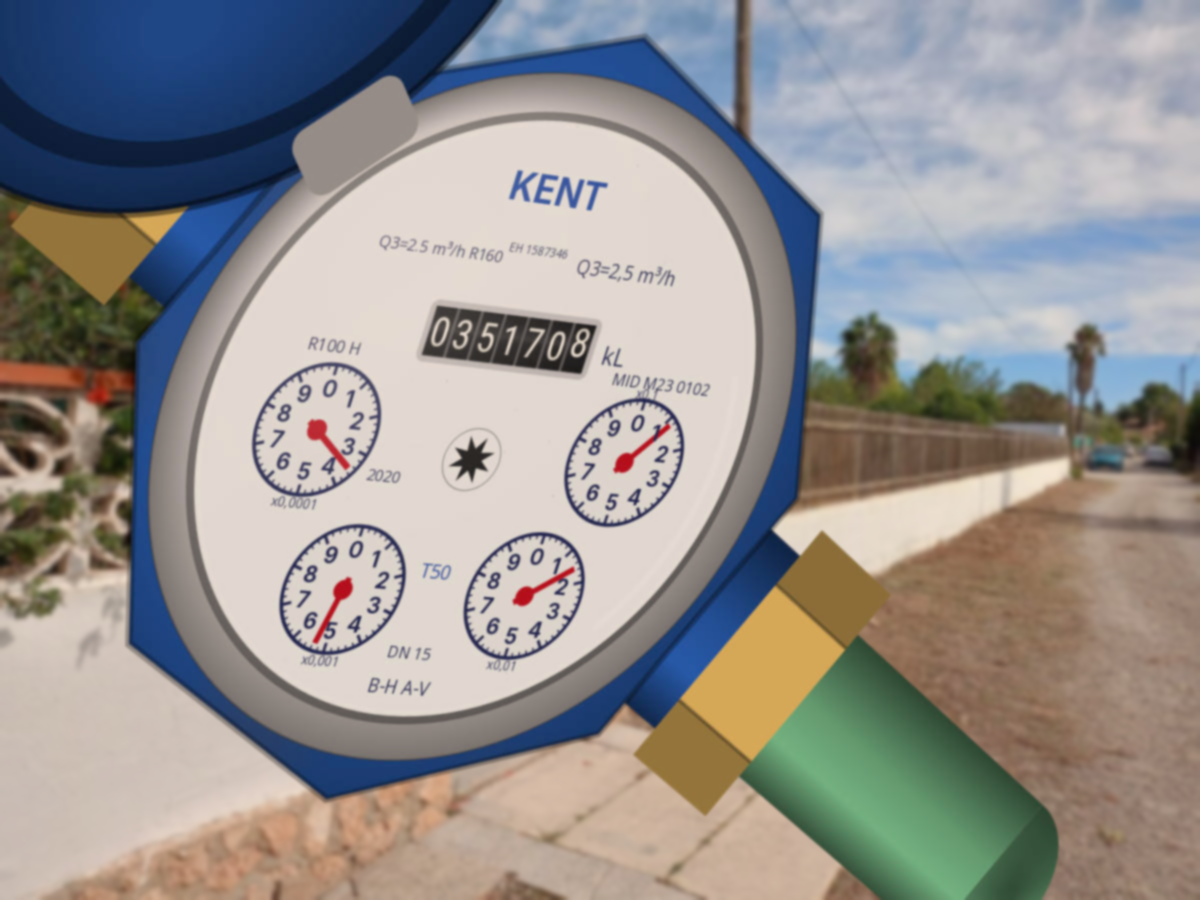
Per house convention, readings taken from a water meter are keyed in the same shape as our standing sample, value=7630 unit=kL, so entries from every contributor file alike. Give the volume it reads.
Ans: value=351708.1153 unit=kL
